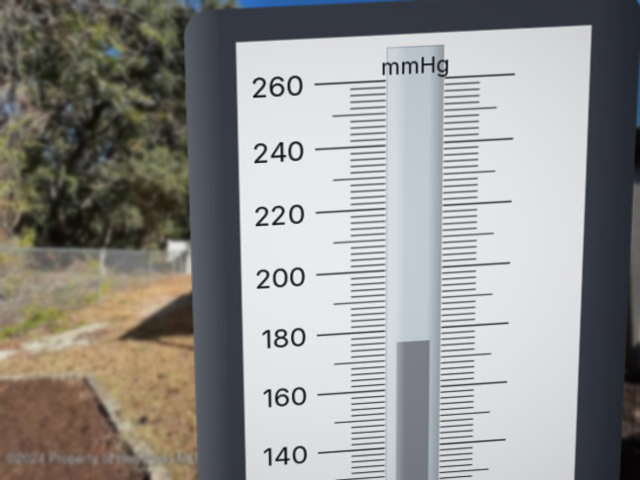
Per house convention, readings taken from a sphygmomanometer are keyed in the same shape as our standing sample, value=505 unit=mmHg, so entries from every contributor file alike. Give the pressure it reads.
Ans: value=176 unit=mmHg
